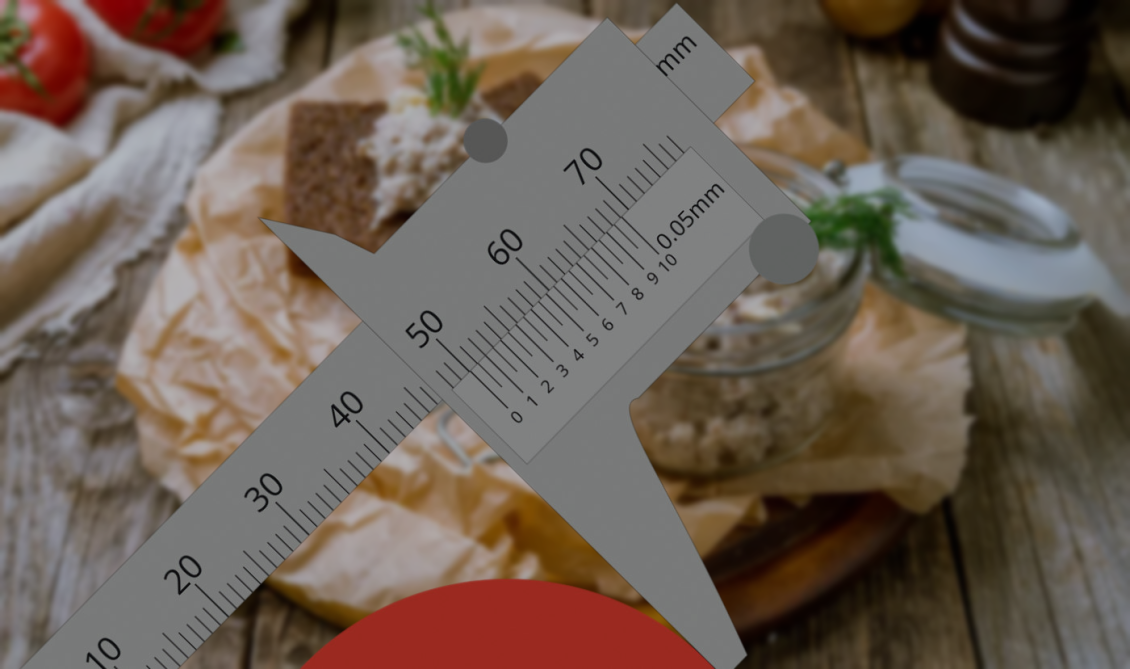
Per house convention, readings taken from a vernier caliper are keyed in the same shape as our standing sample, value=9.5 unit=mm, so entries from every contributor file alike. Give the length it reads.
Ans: value=50.1 unit=mm
